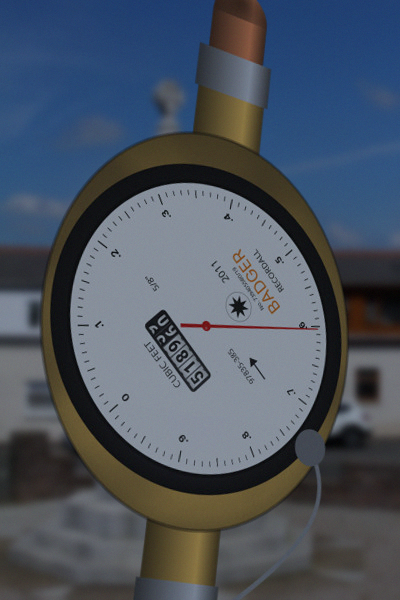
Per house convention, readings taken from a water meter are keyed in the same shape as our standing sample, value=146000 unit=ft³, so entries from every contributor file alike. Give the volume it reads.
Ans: value=518959.60 unit=ft³
